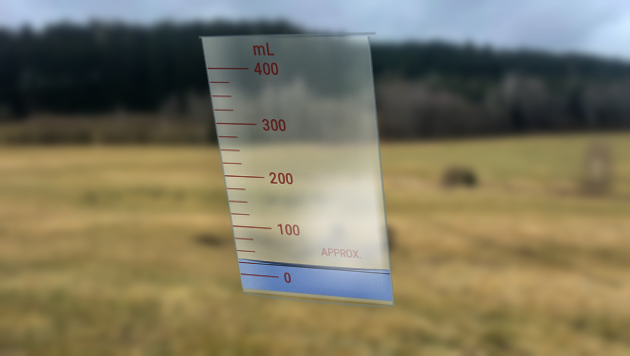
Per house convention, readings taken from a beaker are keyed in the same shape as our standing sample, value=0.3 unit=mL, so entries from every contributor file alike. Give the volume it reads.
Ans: value=25 unit=mL
